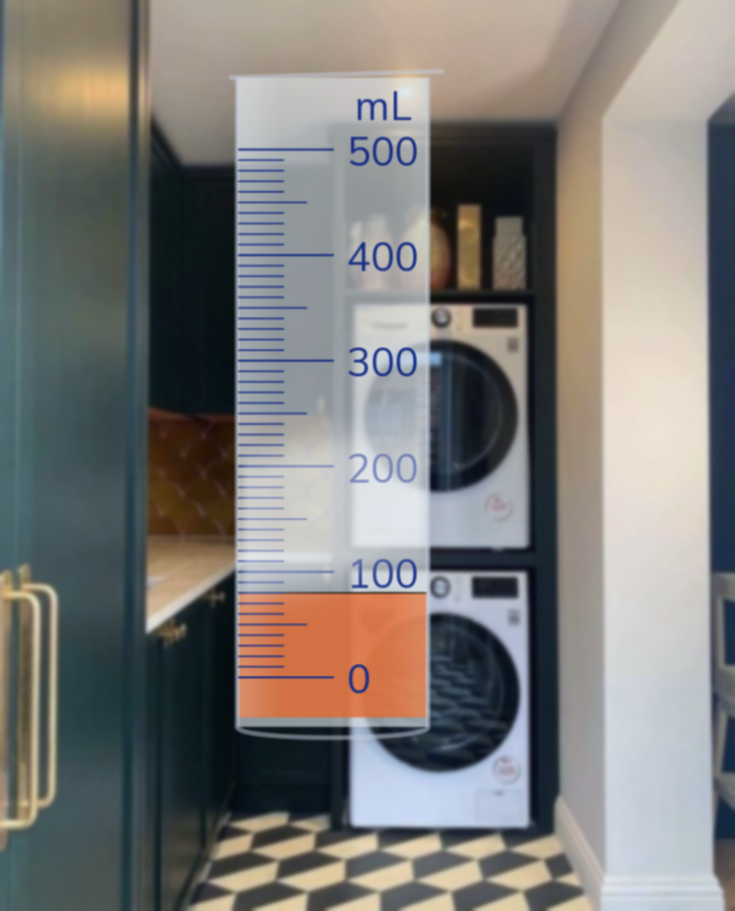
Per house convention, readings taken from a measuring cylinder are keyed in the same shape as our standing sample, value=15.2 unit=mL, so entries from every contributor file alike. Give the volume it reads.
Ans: value=80 unit=mL
